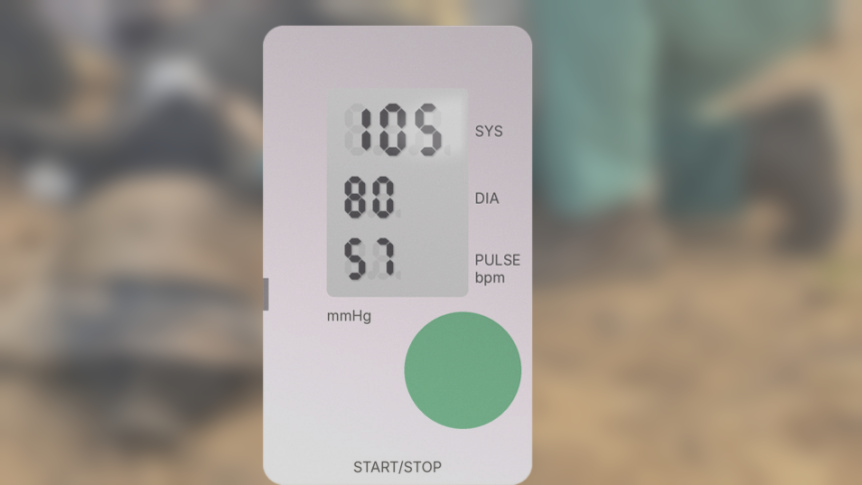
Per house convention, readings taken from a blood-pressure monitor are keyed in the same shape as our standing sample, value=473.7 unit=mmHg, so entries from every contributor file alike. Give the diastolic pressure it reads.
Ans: value=80 unit=mmHg
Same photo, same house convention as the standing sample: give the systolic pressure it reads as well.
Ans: value=105 unit=mmHg
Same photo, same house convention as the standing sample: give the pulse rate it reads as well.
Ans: value=57 unit=bpm
